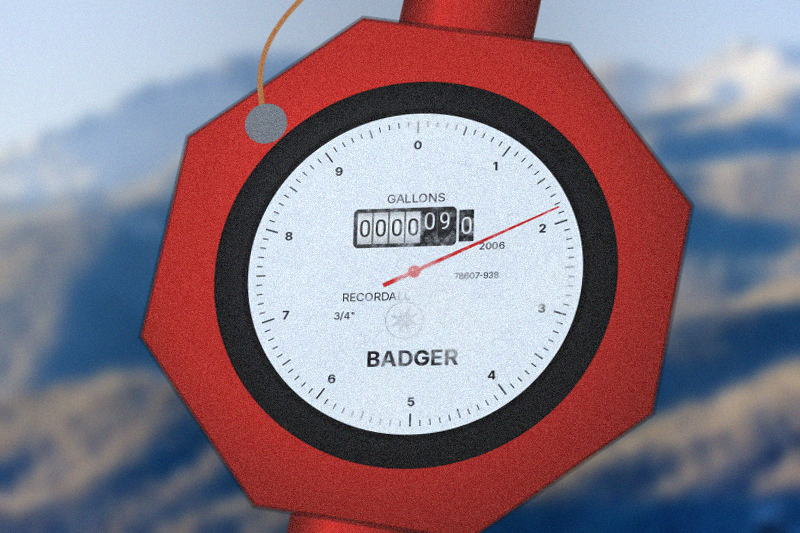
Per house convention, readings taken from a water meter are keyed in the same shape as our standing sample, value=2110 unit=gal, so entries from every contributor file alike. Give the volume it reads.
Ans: value=91.8 unit=gal
